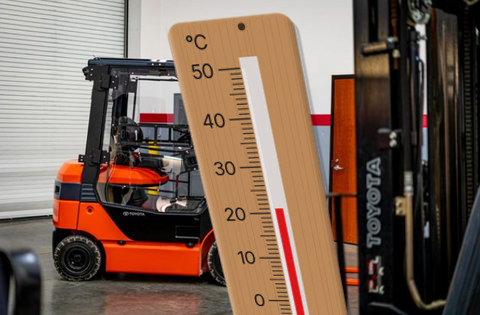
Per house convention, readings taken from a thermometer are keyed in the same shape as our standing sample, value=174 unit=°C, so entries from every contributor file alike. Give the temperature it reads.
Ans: value=21 unit=°C
